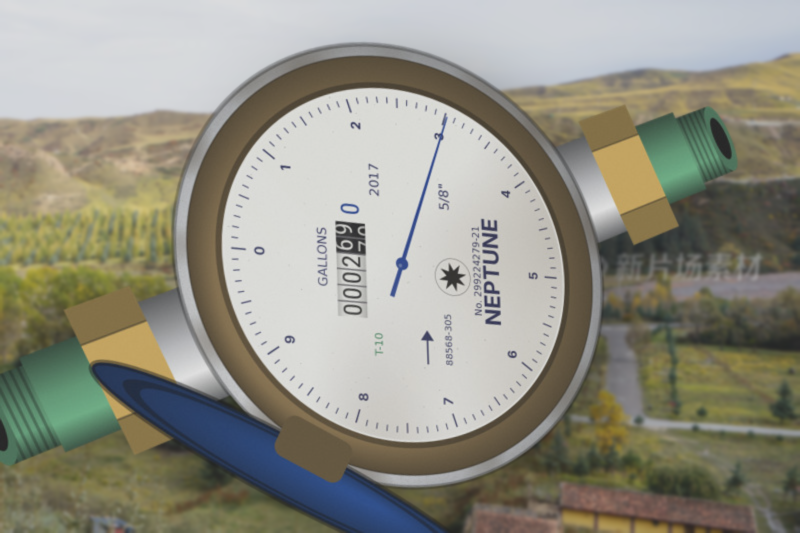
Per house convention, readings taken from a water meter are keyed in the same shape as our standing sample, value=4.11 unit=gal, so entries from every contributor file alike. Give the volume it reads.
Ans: value=2693.0 unit=gal
